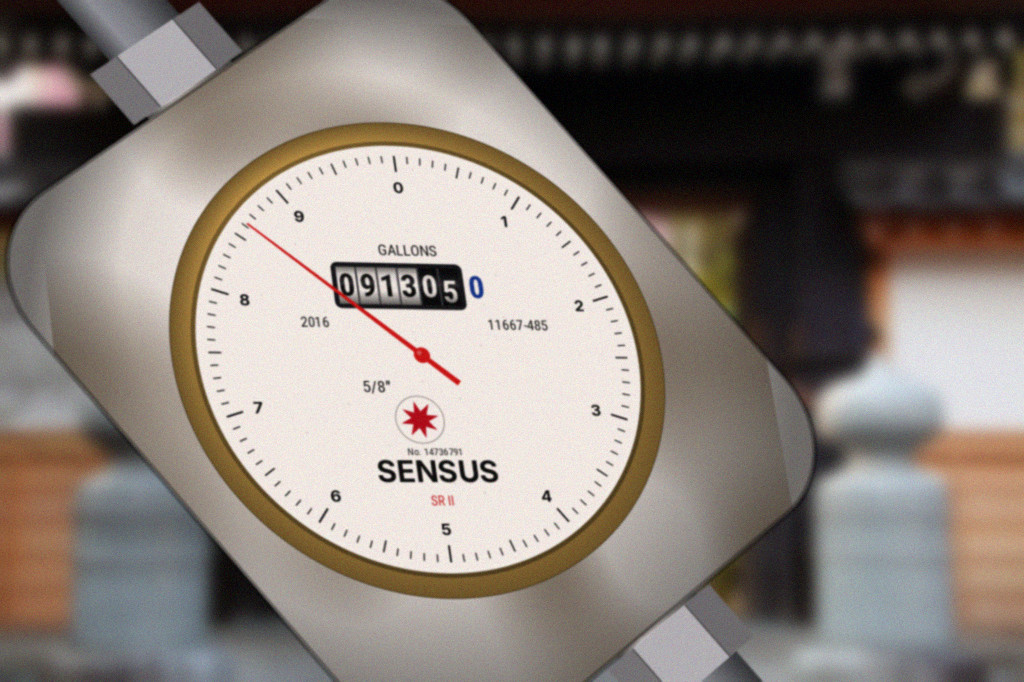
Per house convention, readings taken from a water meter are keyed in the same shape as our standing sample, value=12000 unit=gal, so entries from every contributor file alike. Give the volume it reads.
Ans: value=913048.6 unit=gal
